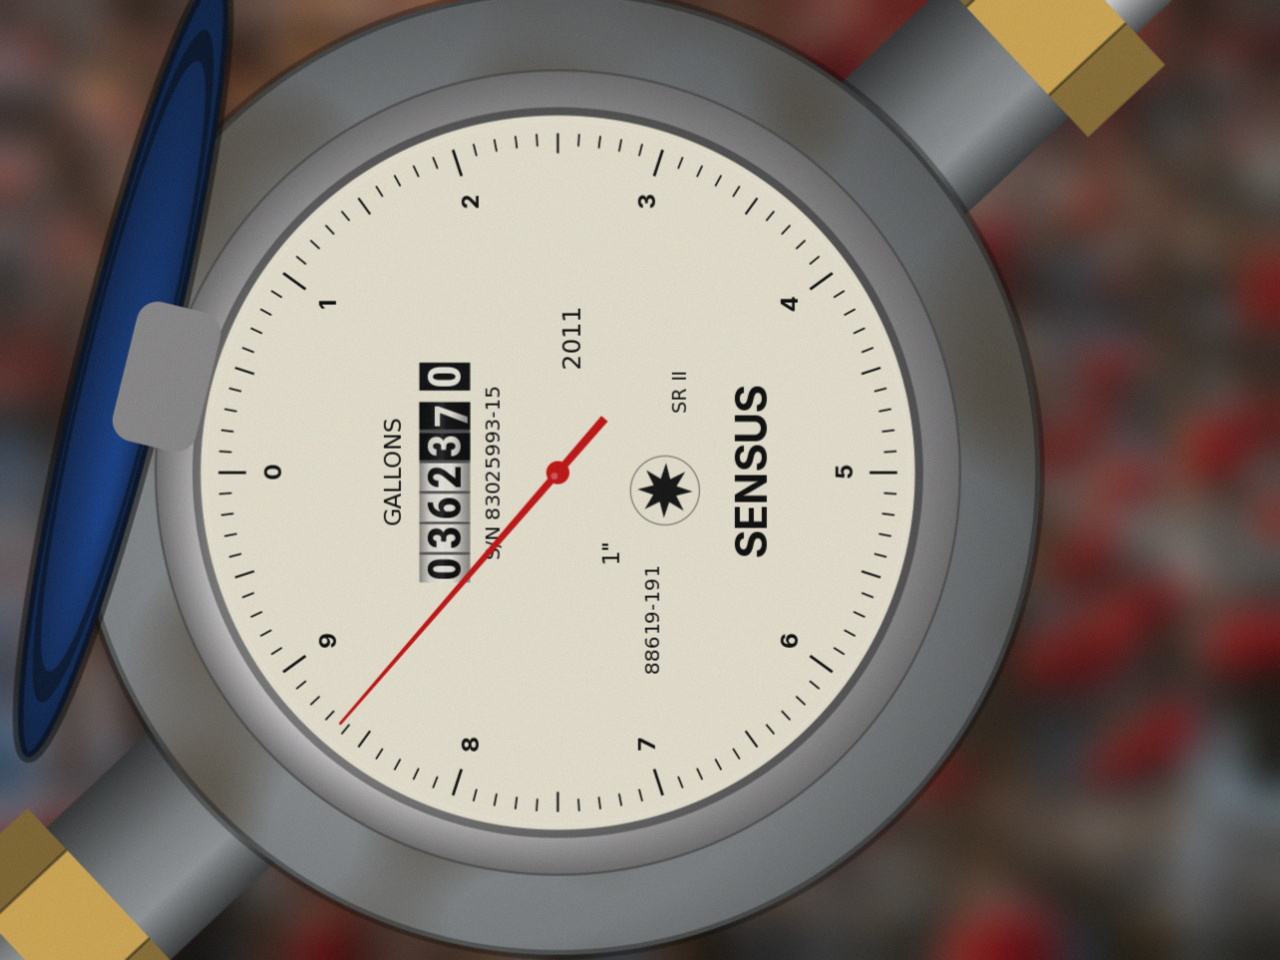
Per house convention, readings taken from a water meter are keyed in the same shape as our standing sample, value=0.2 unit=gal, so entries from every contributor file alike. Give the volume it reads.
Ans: value=362368.6 unit=gal
